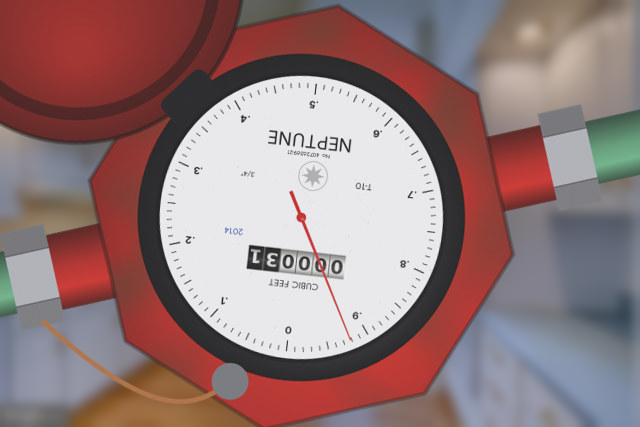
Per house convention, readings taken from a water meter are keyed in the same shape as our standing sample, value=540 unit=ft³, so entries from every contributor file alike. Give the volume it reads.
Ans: value=30.92 unit=ft³
